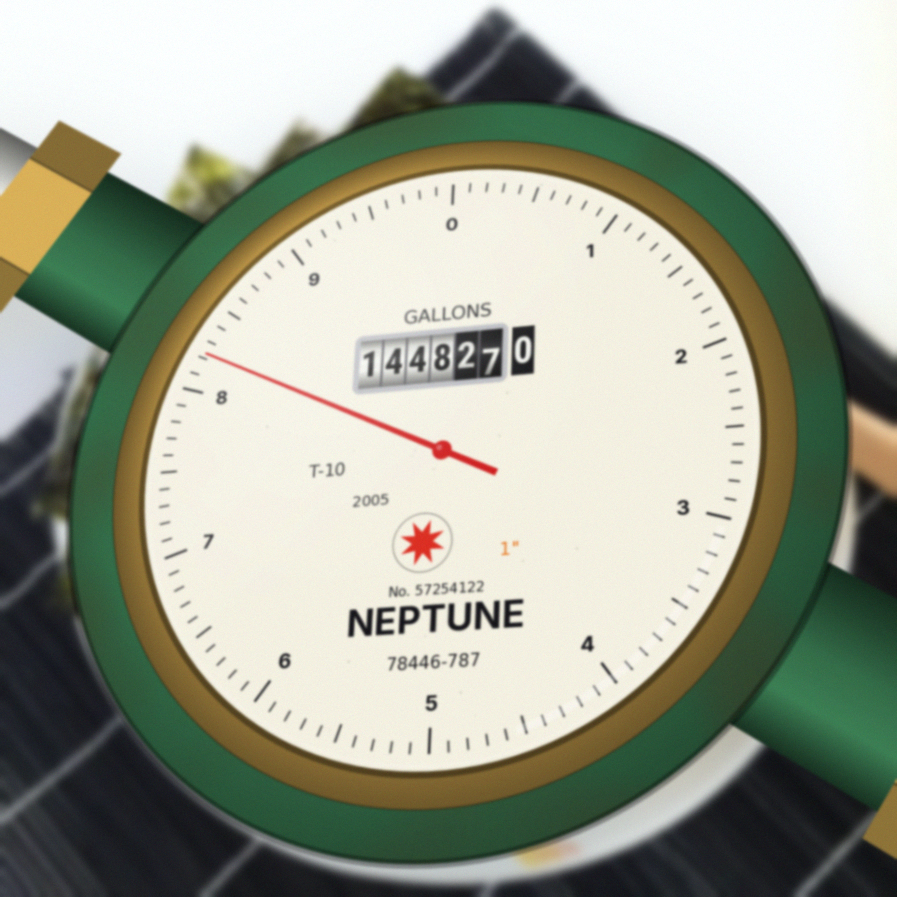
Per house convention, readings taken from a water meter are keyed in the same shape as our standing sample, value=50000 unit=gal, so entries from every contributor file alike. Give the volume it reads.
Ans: value=1448268.2 unit=gal
